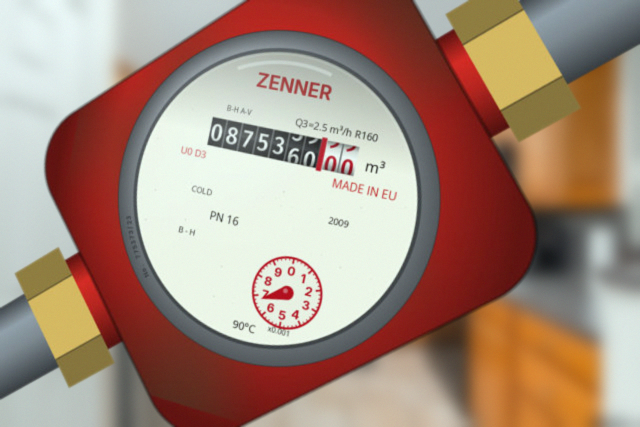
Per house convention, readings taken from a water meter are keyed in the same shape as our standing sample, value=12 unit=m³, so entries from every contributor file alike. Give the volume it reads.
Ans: value=875359.996 unit=m³
